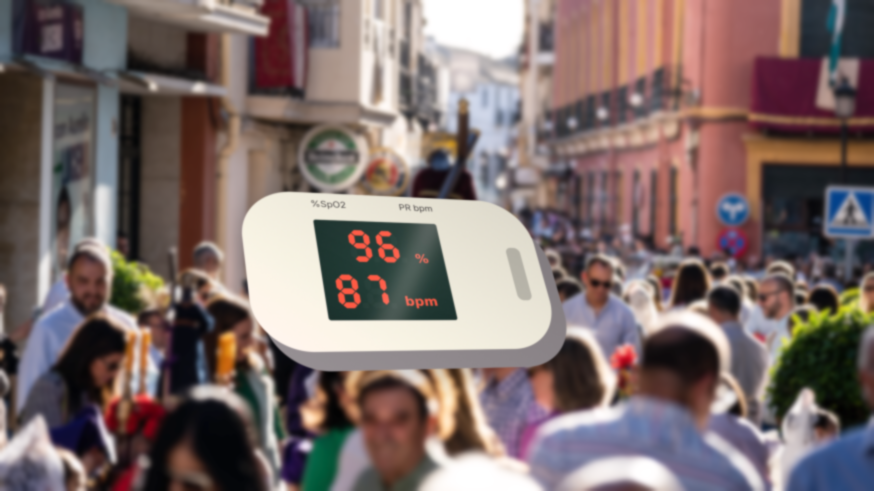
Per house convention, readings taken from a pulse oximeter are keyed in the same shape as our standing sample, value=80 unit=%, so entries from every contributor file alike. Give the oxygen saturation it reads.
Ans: value=96 unit=%
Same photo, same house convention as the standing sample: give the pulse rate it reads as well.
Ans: value=87 unit=bpm
